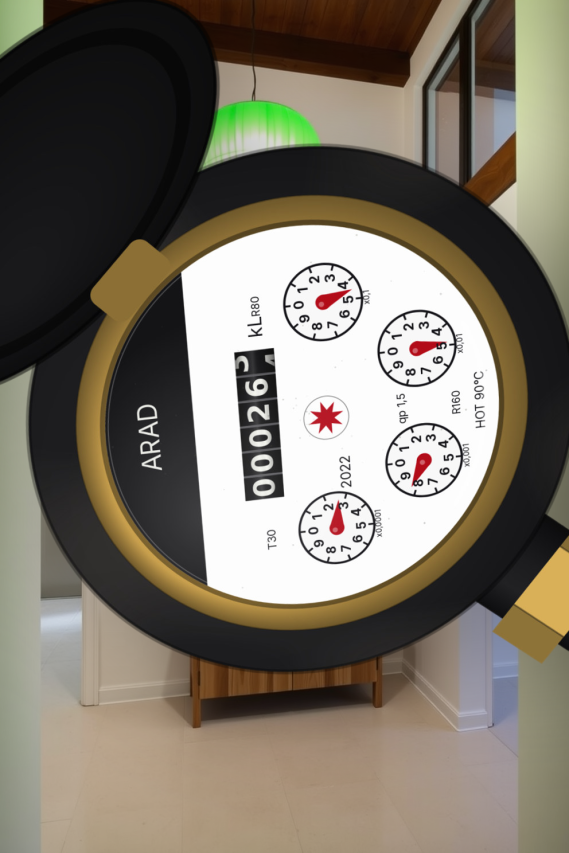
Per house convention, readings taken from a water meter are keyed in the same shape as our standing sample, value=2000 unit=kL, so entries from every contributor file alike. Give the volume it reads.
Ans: value=263.4482 unit=kL
